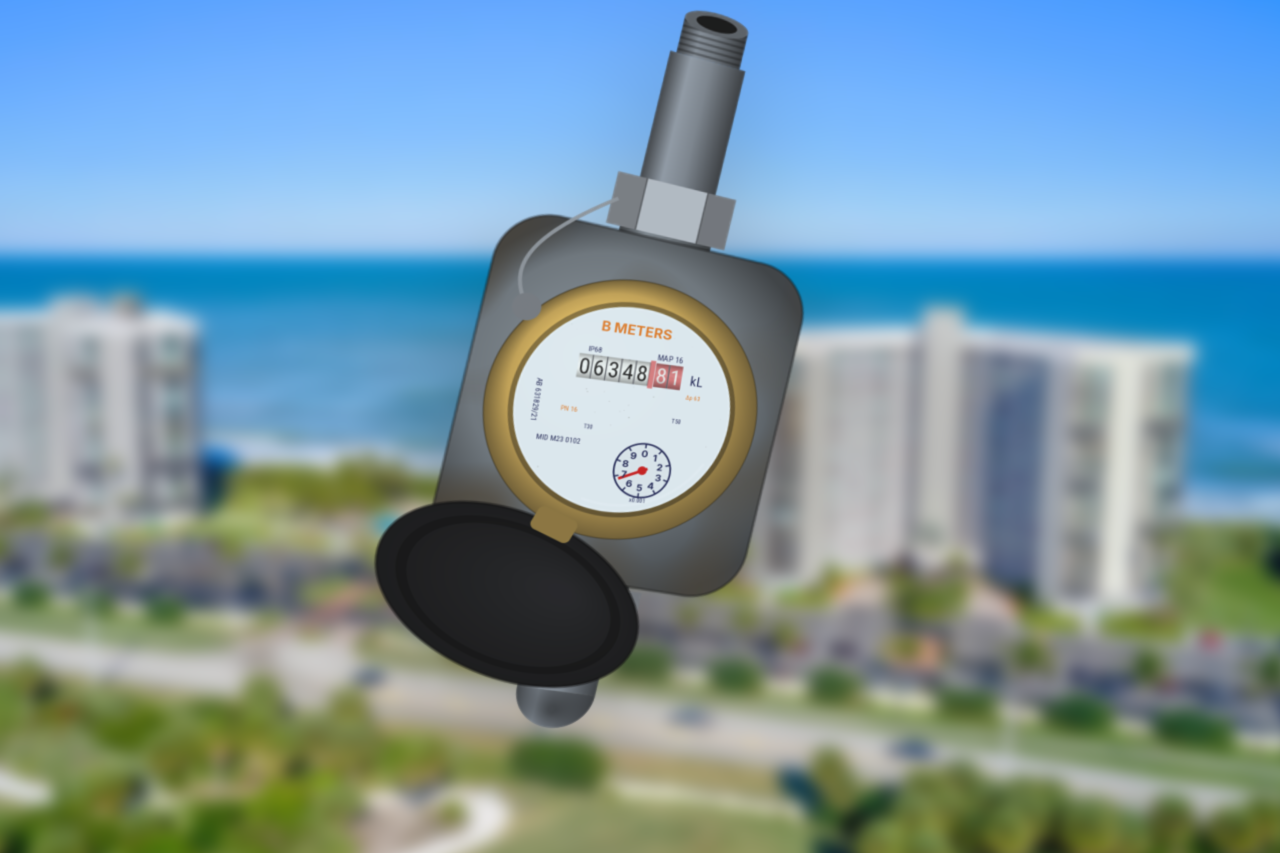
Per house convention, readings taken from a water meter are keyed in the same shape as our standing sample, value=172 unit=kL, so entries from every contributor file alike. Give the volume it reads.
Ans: value=6348.816 unit=kL
